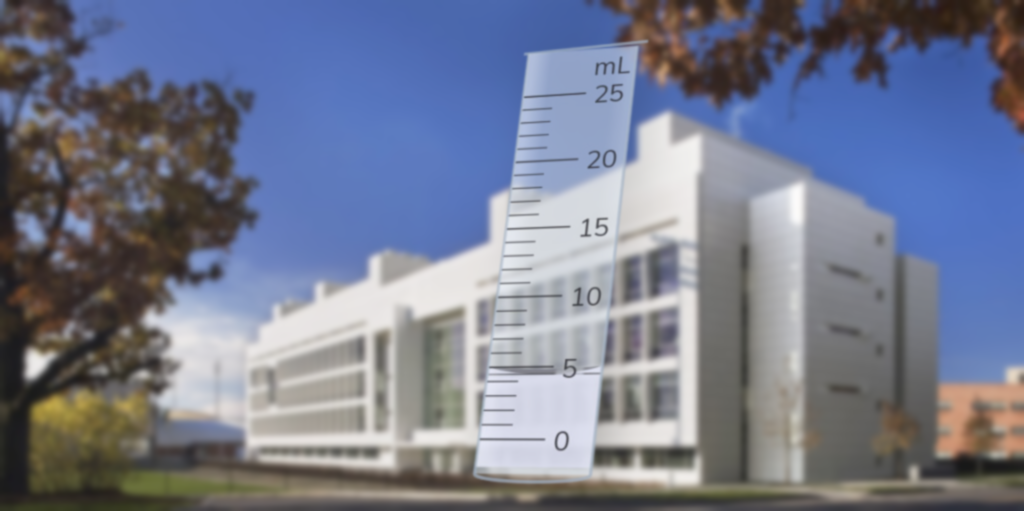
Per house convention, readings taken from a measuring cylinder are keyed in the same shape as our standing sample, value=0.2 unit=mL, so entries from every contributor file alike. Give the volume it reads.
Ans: value=4.5 unit=mL
